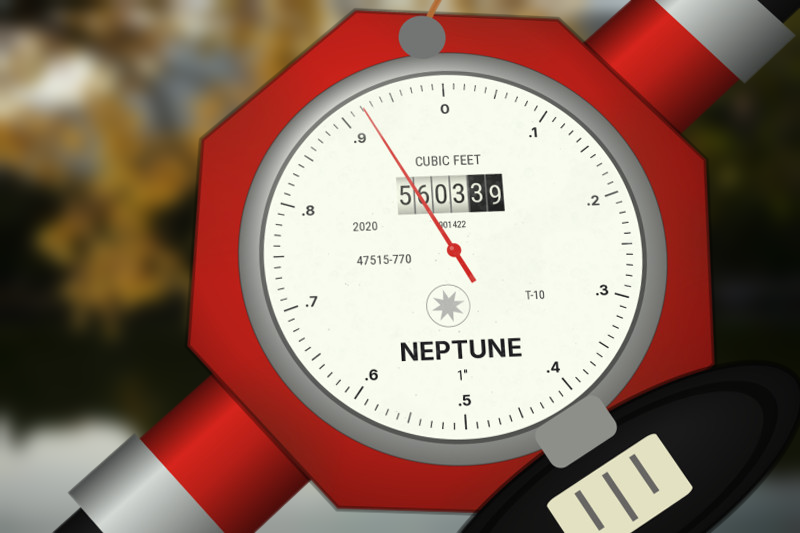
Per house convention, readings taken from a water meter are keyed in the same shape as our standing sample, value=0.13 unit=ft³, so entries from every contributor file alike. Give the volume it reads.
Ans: value=560338.92 unit=ft³
